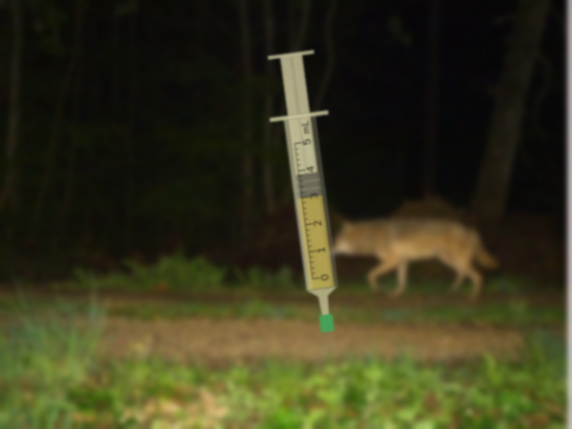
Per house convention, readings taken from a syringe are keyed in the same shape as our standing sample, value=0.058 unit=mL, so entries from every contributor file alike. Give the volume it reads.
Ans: value=3 unit=mL
